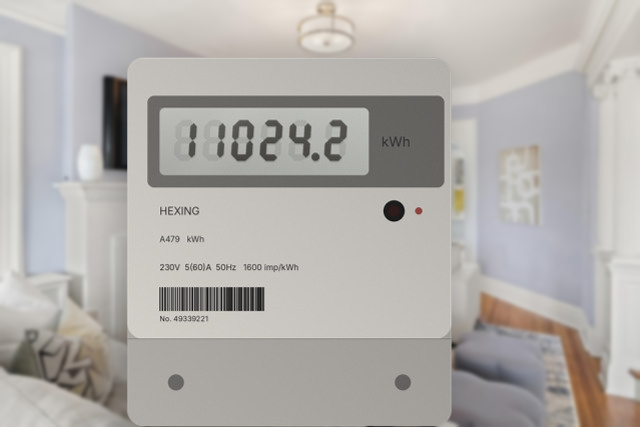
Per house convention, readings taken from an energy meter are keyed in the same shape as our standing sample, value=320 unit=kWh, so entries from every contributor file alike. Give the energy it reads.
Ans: value=11024.2 unit=kWh
